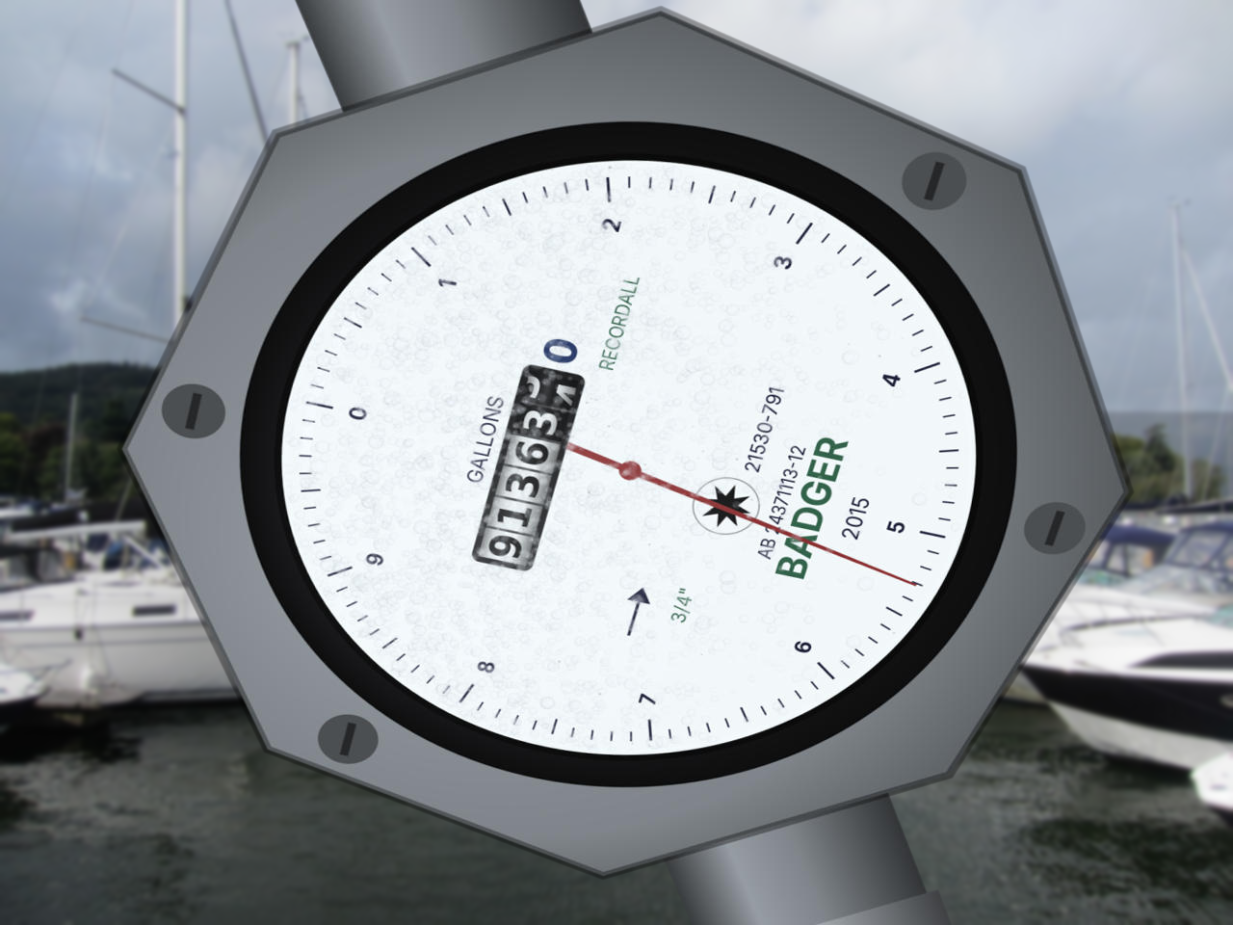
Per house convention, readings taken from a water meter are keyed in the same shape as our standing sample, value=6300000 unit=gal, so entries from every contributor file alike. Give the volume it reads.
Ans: value=9136335.3 unit=gal
